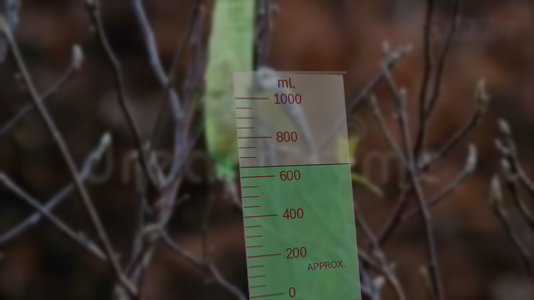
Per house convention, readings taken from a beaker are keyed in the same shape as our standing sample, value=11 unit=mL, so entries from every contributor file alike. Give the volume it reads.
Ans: value=650 unit=mL
